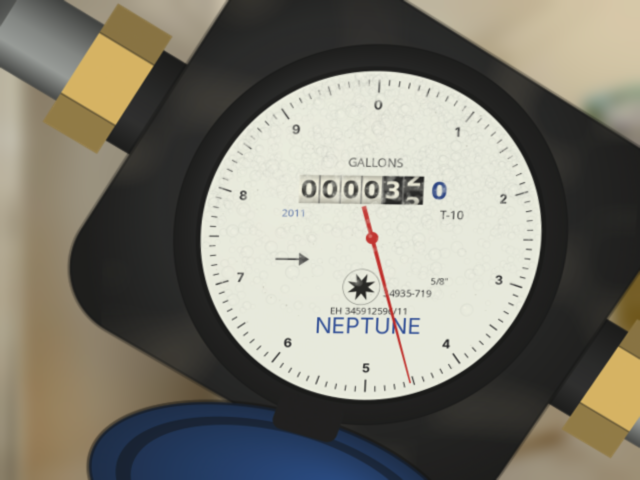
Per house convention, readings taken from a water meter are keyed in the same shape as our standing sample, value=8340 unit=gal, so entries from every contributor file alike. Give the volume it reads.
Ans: value=324.5 unit=gal
